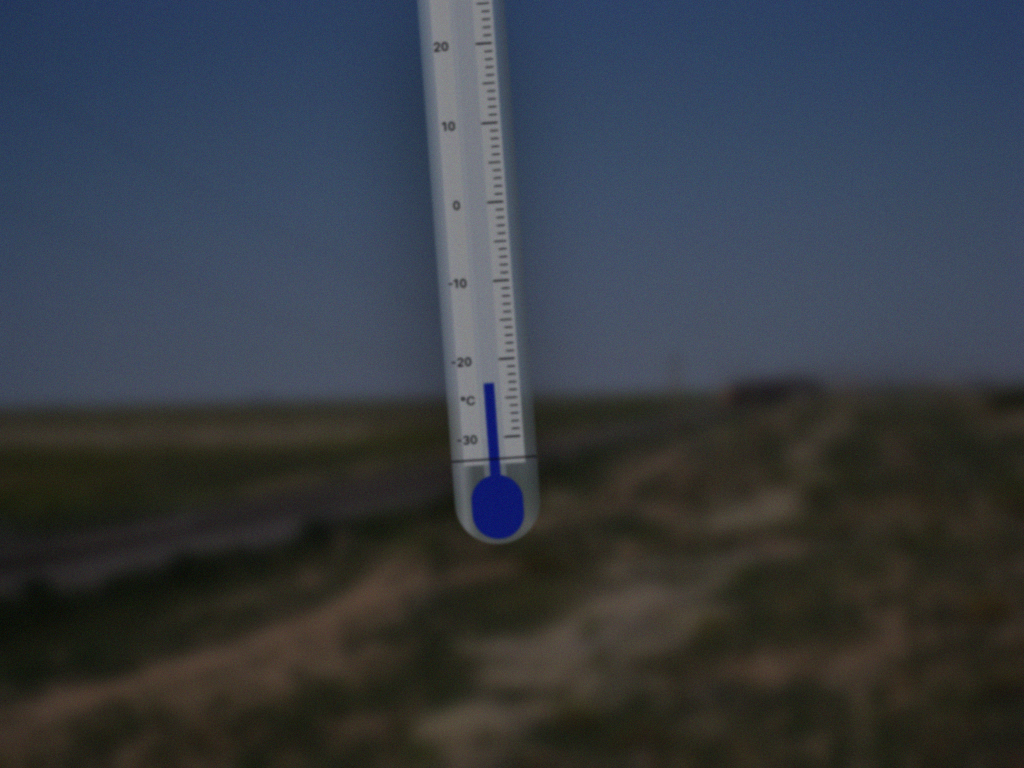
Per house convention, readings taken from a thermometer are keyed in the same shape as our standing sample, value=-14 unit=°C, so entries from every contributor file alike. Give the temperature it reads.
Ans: value=-23 unit=°C
